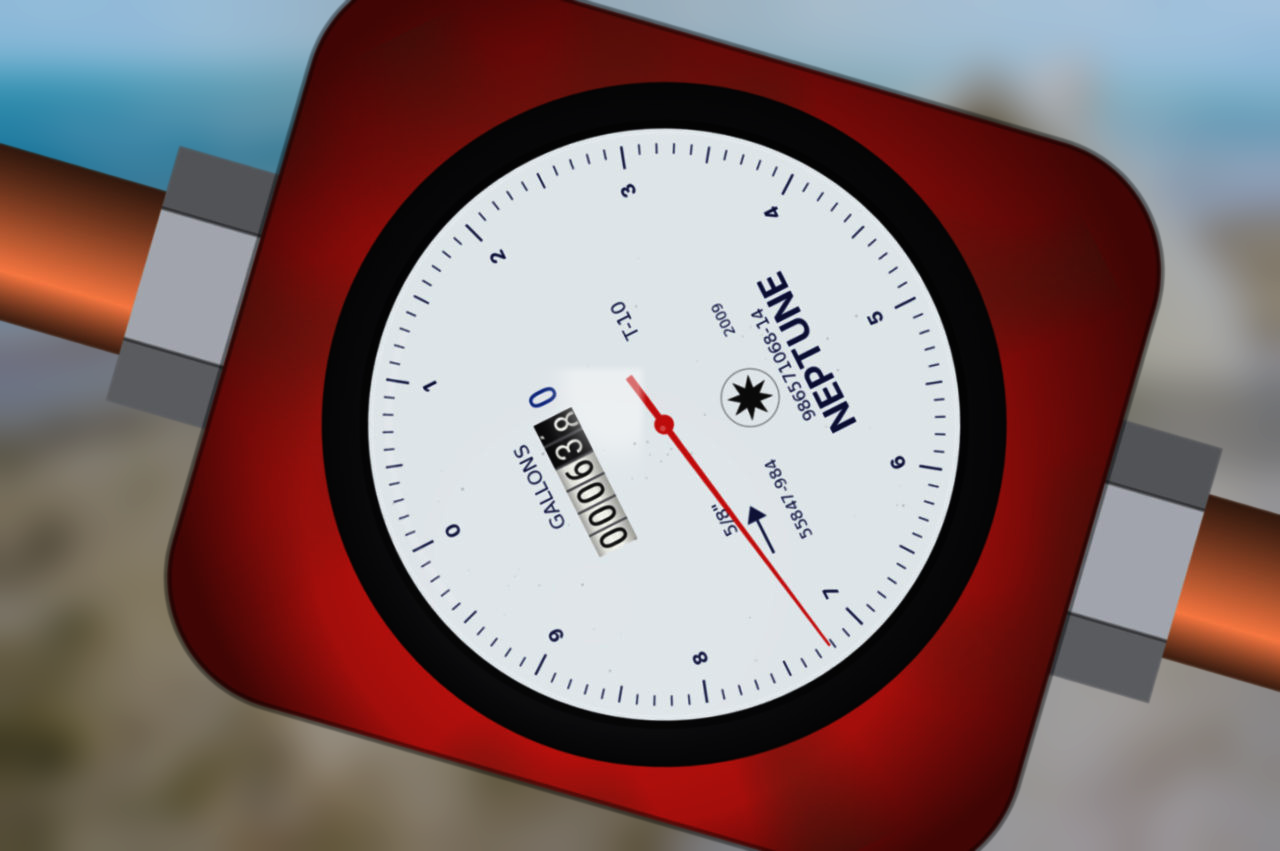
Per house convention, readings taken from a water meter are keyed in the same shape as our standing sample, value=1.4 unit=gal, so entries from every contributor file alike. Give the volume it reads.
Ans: value=6377.2 unit=gal
